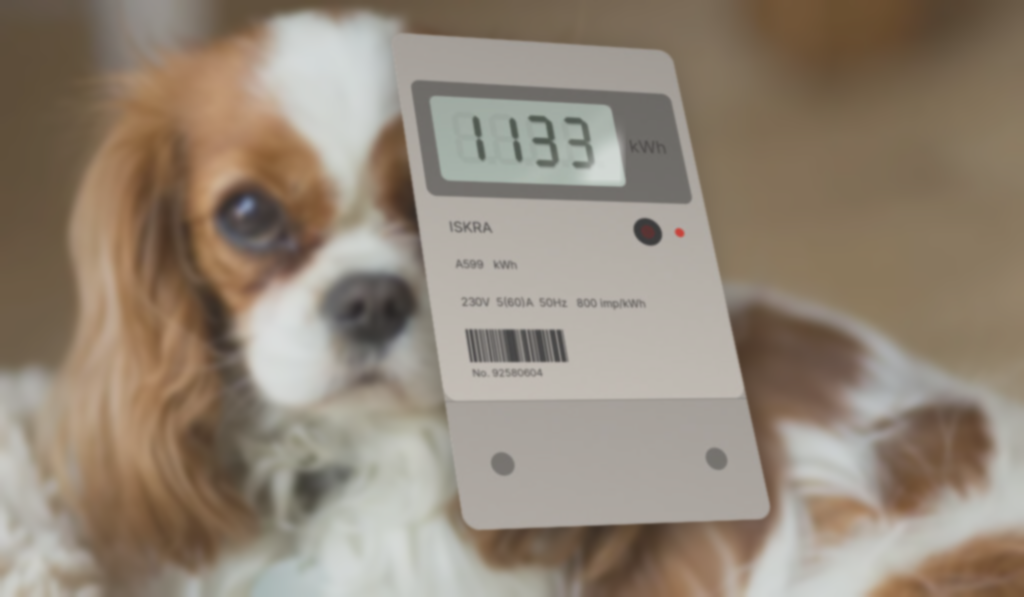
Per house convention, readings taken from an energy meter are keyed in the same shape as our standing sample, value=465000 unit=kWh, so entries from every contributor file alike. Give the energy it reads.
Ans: value=1133 unit=kWh
